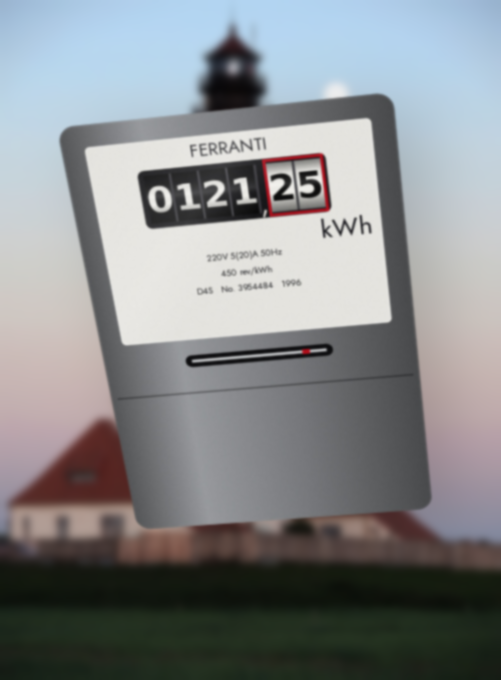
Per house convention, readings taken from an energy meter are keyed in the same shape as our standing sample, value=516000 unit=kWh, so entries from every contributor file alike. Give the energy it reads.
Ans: value=121.25 unit=kWh
